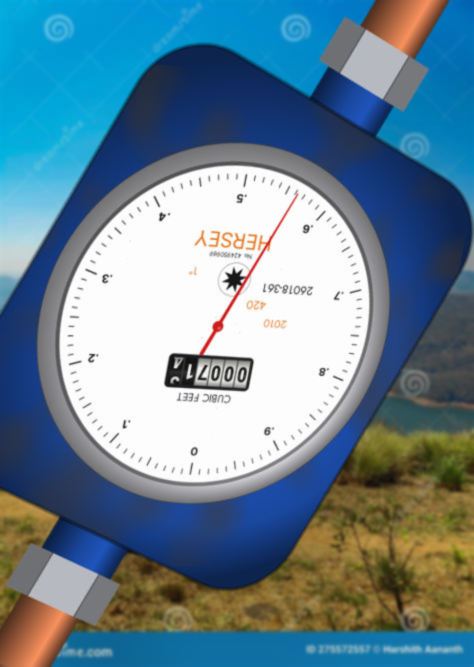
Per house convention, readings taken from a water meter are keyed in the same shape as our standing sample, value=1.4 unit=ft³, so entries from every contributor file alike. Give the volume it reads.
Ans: value=713.56 unit=ft³
